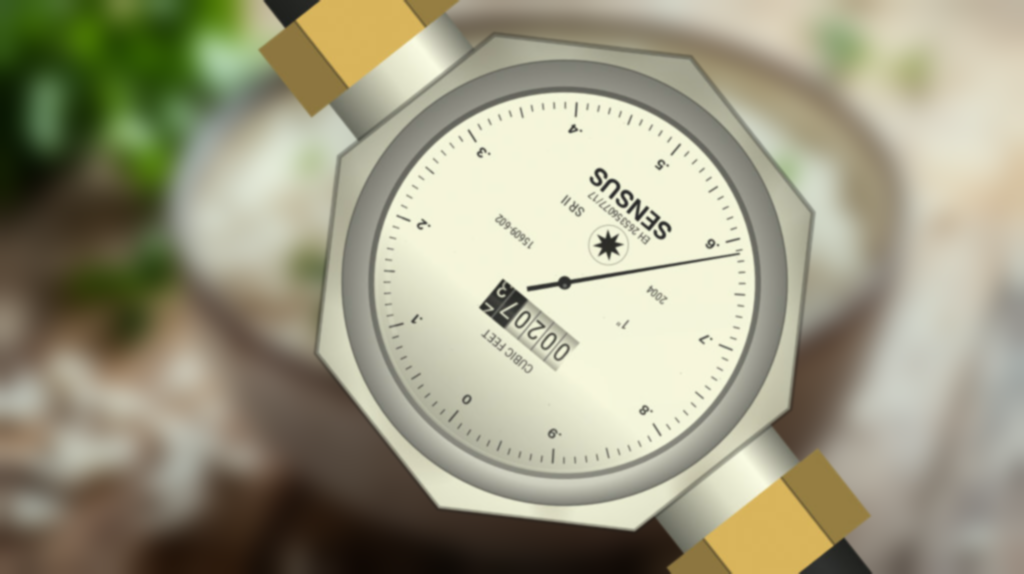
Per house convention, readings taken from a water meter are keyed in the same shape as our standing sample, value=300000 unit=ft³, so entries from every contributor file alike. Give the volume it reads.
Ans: value=2072.61 unit=ft³
